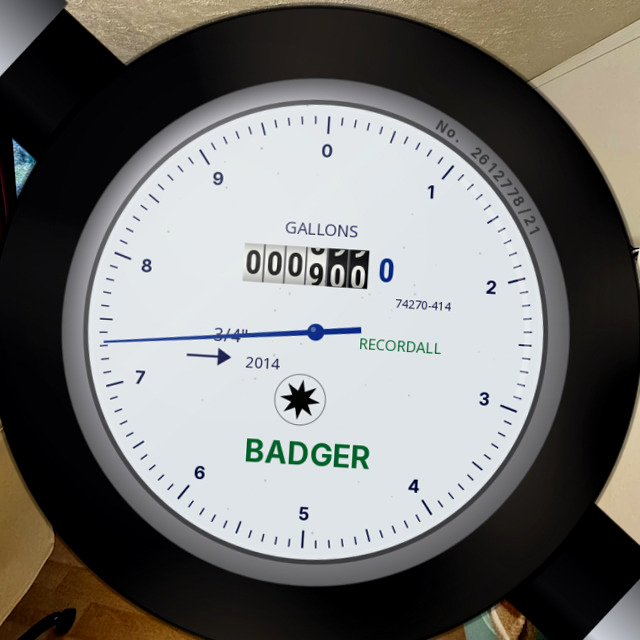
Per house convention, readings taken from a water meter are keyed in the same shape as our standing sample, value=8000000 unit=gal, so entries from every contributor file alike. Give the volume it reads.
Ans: value=8997.3 unit=gal
